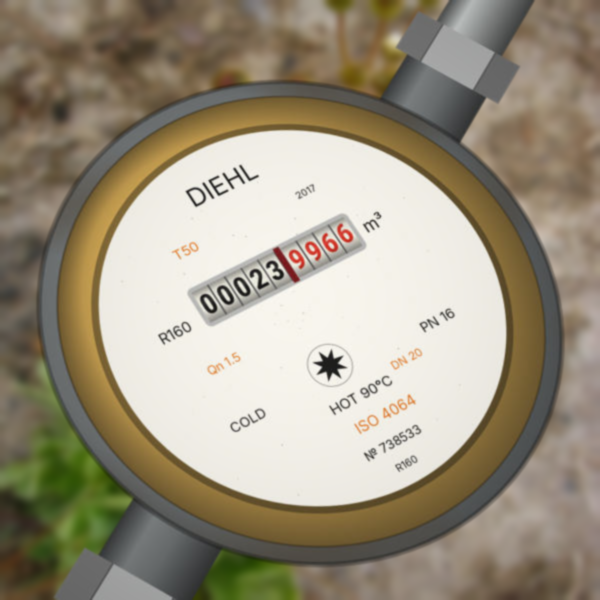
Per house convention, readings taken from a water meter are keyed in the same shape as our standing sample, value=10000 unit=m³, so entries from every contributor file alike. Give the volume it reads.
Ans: value=23.9966 unit=m³
